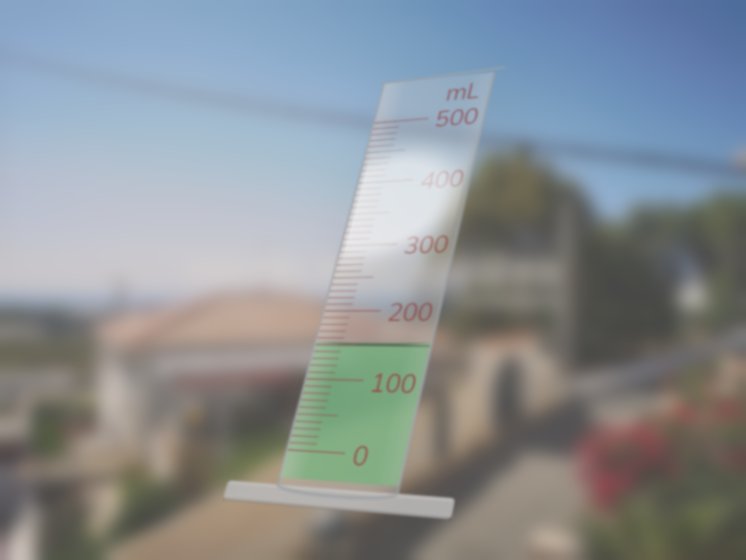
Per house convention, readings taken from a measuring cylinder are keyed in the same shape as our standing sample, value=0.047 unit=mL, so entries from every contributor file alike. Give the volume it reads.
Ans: value=150 unit=mL
